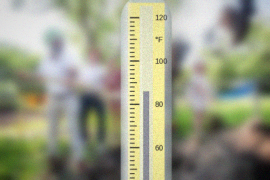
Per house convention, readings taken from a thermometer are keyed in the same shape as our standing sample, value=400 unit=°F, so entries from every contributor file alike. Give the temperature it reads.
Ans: value=86 unit=°F
